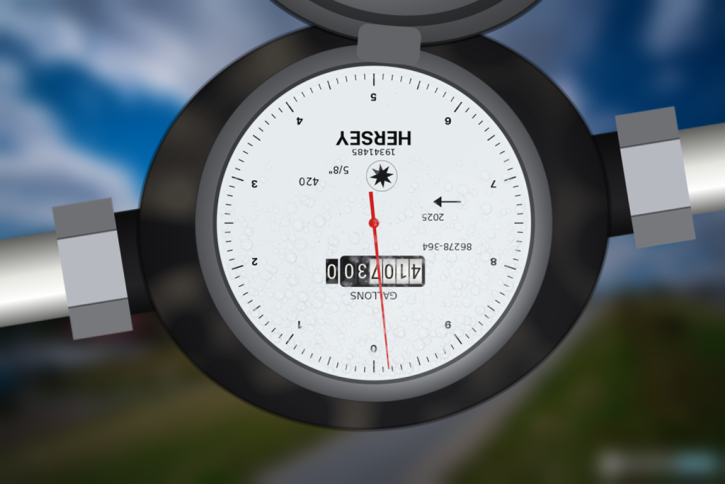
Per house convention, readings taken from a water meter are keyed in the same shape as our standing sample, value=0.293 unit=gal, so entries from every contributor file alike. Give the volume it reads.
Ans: value=4107299.8 unit=gal
